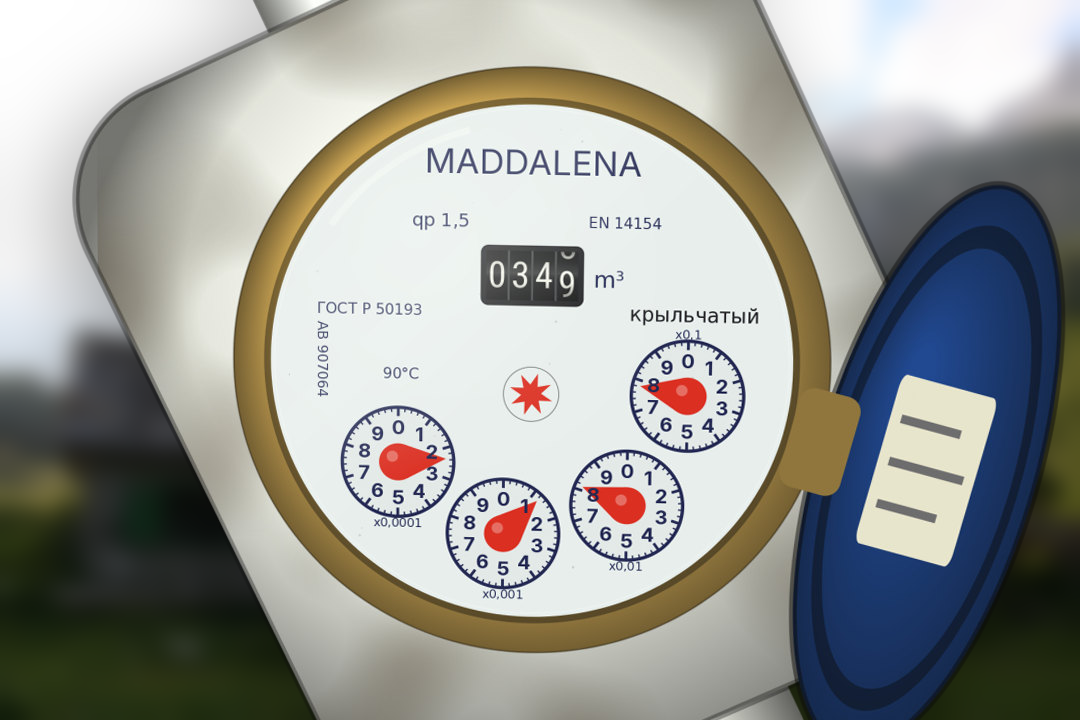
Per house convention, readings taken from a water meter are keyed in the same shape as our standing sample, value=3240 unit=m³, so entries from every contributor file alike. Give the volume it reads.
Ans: value=348.7812 unit=m³
